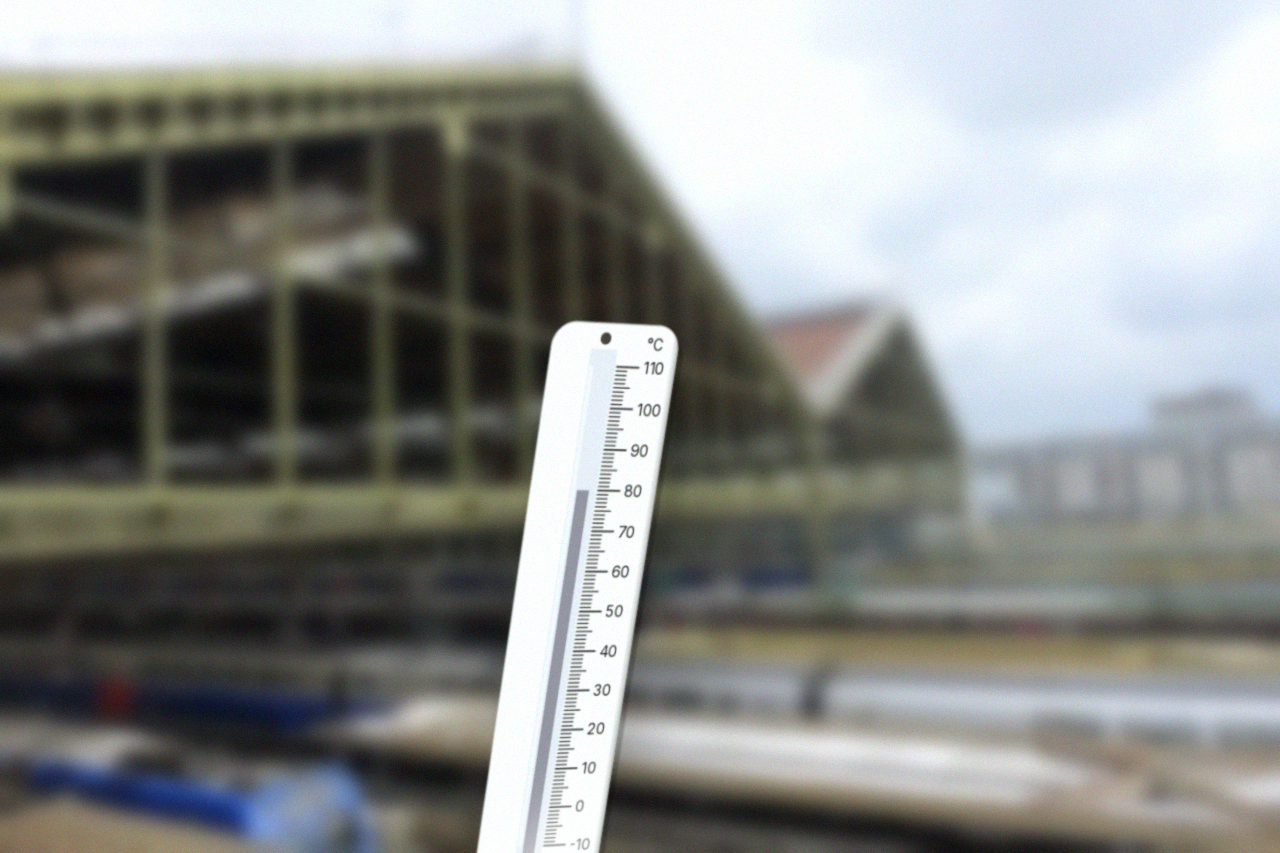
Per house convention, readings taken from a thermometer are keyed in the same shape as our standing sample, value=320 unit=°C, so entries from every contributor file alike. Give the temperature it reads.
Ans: value=80 unit=°C
